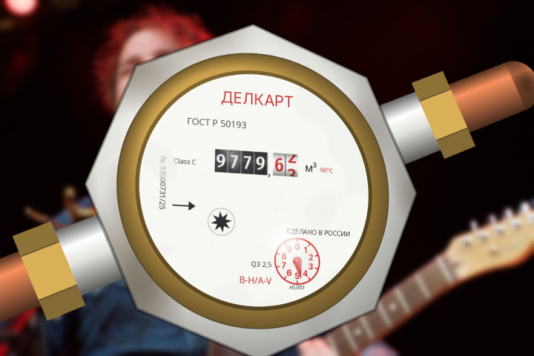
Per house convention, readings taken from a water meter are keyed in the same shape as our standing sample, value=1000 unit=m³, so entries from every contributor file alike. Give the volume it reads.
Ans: value=9779.624 unit=m³
